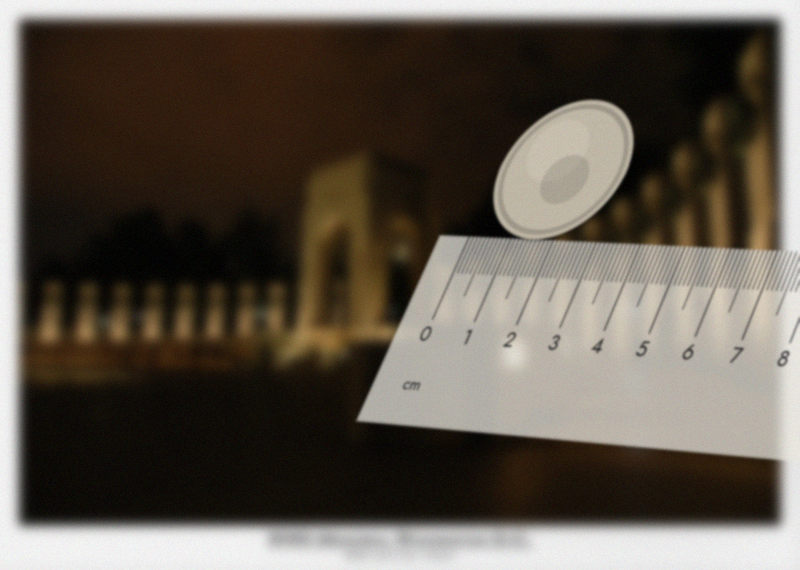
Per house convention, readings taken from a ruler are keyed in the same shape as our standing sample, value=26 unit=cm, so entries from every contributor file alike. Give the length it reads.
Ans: value=3 unit=cm
